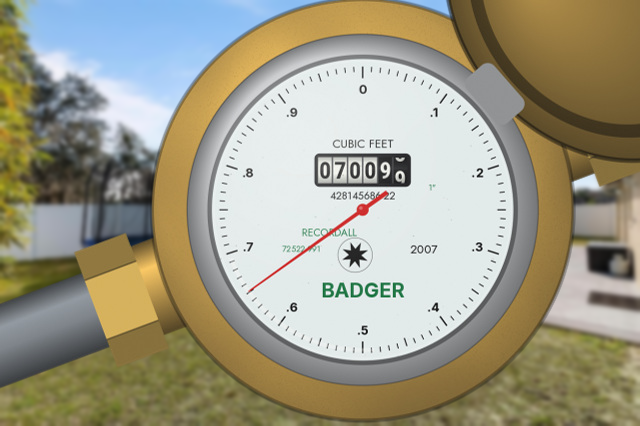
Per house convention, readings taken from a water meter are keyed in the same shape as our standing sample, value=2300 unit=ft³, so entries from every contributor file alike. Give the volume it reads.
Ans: value=70098.65 unit=ft³
